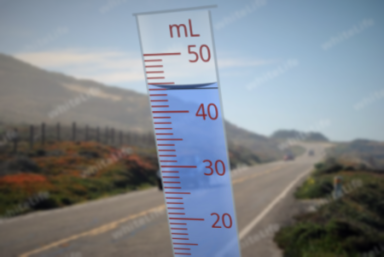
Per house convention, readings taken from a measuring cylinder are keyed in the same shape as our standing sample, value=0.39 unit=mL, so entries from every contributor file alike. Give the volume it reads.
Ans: value=44 unit=mL
